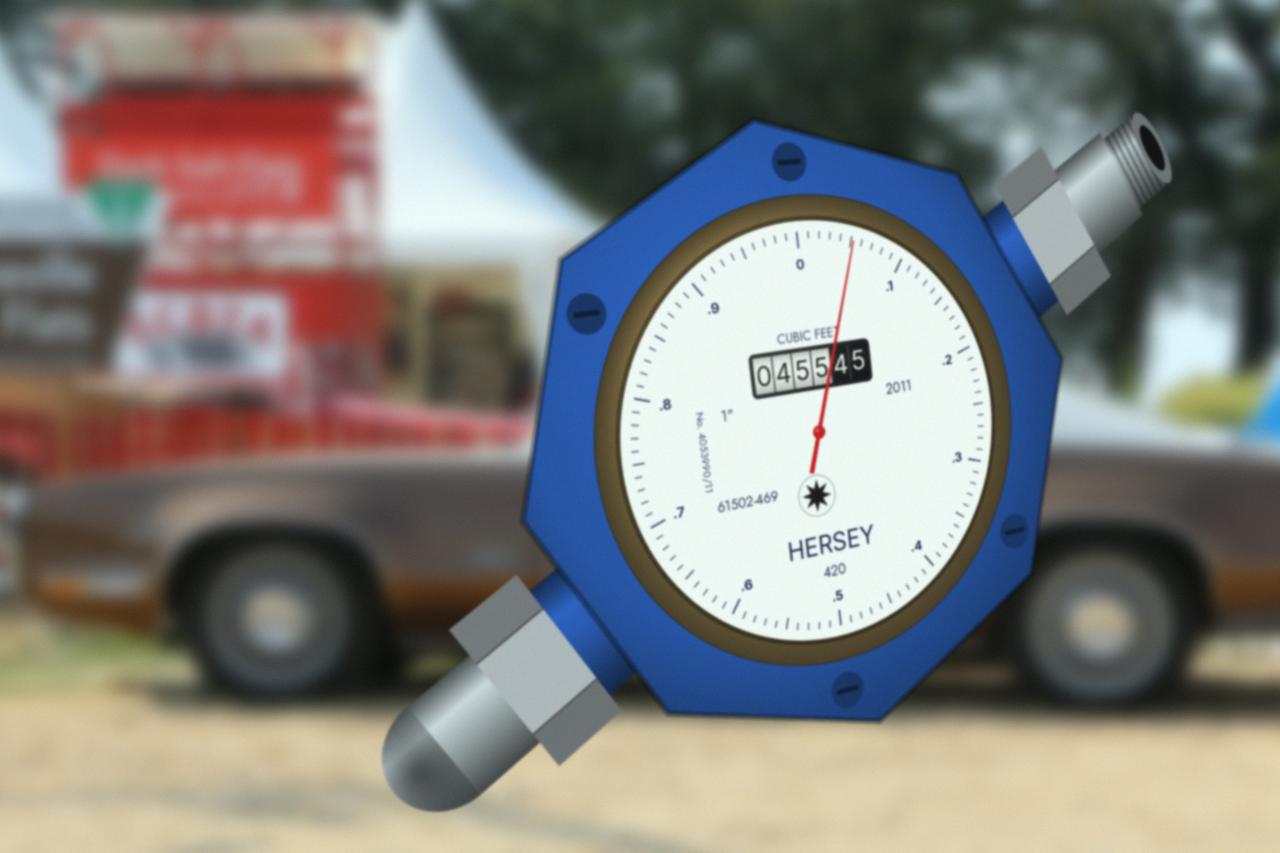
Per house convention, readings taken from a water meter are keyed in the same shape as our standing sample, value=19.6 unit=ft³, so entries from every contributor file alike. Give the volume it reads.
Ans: value=45545.05 unit=ft³
